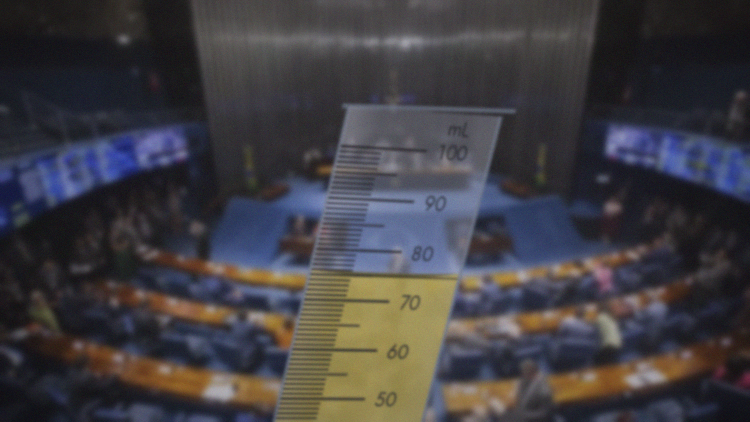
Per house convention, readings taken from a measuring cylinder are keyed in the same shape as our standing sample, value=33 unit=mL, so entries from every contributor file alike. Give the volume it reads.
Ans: value=75 unit=mL
